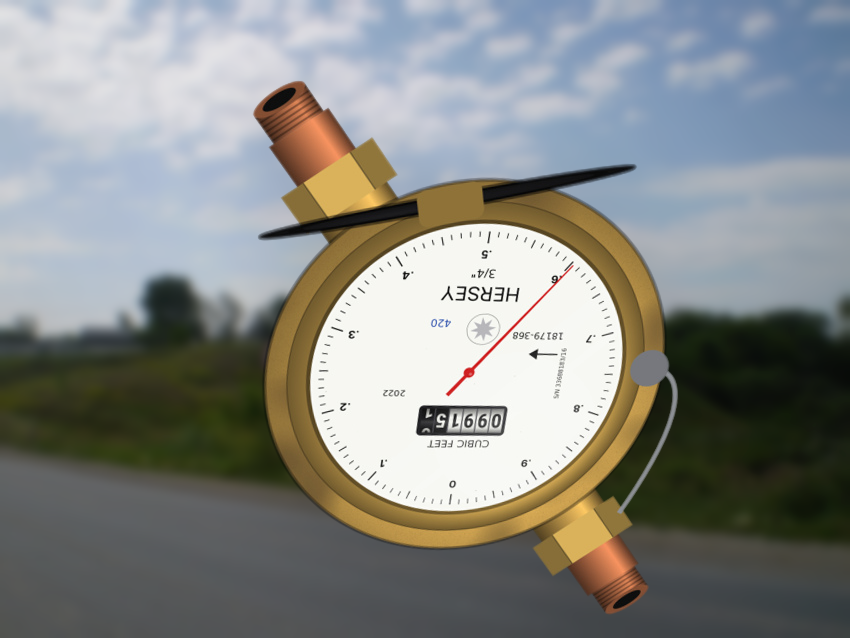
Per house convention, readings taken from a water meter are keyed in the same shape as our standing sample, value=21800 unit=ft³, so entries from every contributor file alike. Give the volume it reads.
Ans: value=99150.60 unit=ft³
